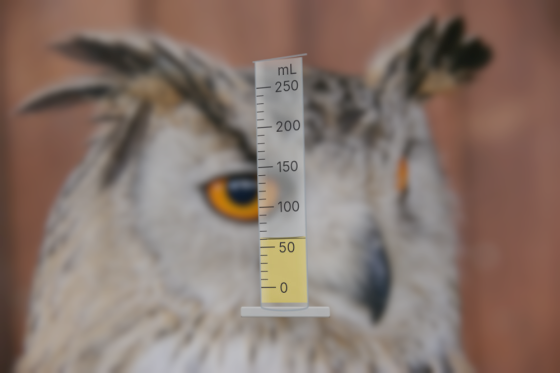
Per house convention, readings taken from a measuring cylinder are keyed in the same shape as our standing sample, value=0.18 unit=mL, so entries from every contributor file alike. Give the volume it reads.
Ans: value=60 unit=mL
